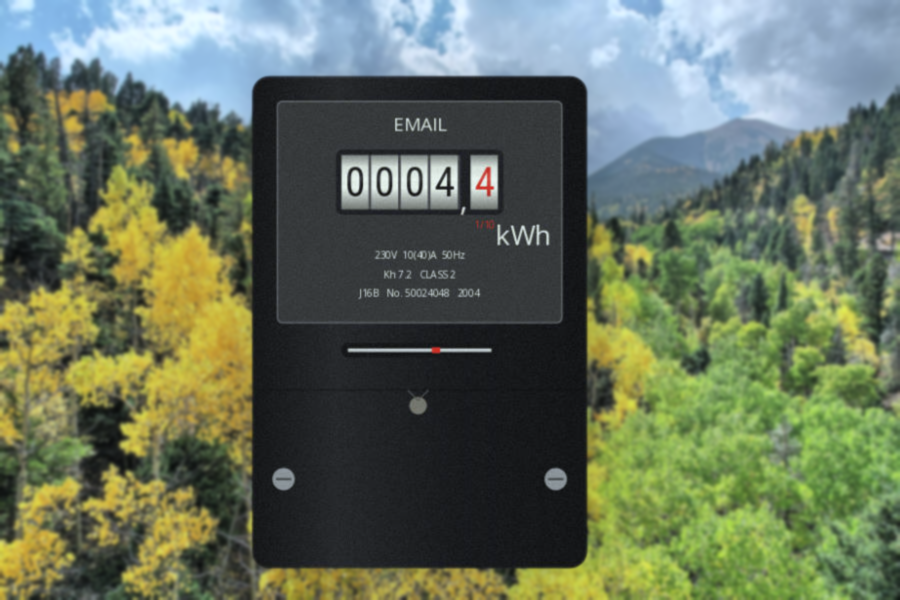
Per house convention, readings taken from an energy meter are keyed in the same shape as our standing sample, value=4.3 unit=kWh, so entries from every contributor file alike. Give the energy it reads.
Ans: value=4.4 unit=kWh
